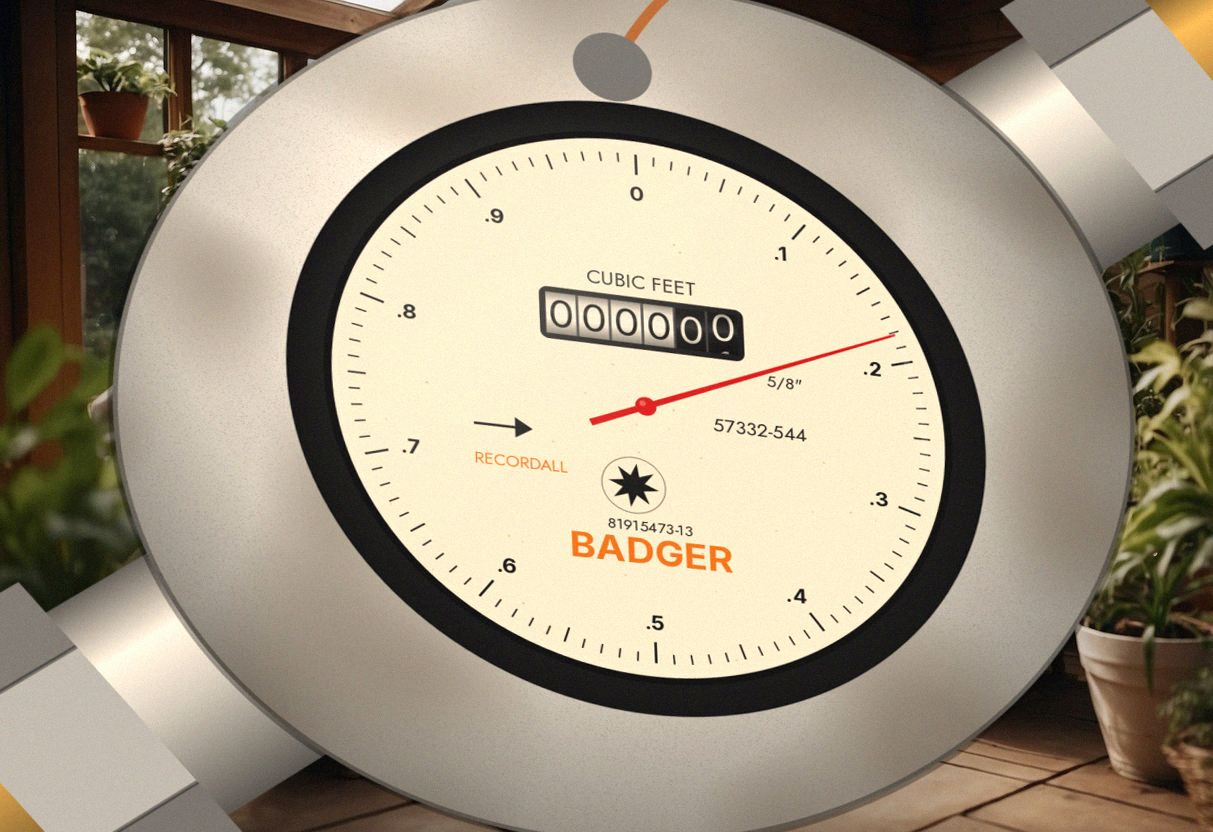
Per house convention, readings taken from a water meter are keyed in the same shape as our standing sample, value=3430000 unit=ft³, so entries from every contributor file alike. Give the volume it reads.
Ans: value=0.18 unit=ft³
